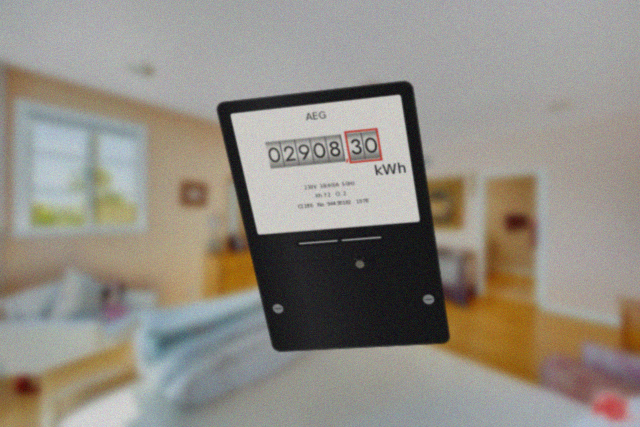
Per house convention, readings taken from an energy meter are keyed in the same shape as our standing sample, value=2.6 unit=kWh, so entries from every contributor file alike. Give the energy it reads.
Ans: value=2908.30 unit=kWh
